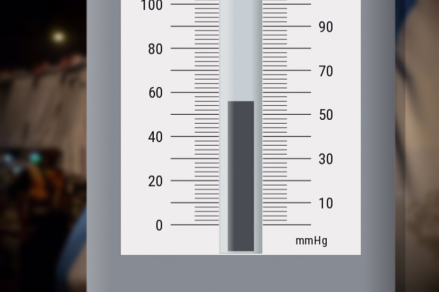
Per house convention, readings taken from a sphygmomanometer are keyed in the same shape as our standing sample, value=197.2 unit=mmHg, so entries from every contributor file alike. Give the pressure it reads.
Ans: value=56 unit=mmHg
